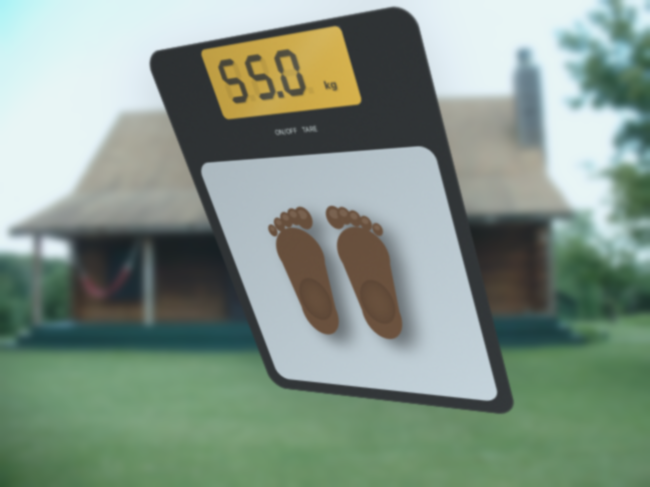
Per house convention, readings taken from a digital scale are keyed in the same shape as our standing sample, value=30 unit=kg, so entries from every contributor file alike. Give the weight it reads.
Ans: value=55.0 unit=kg
